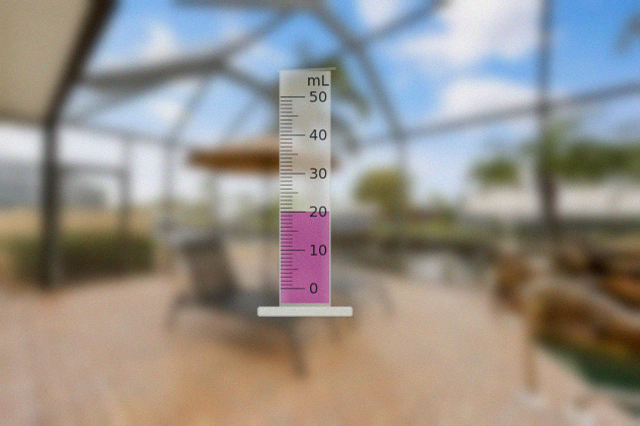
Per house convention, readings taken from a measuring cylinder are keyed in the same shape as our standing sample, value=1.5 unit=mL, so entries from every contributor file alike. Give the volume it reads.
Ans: value=20 unit=mL
